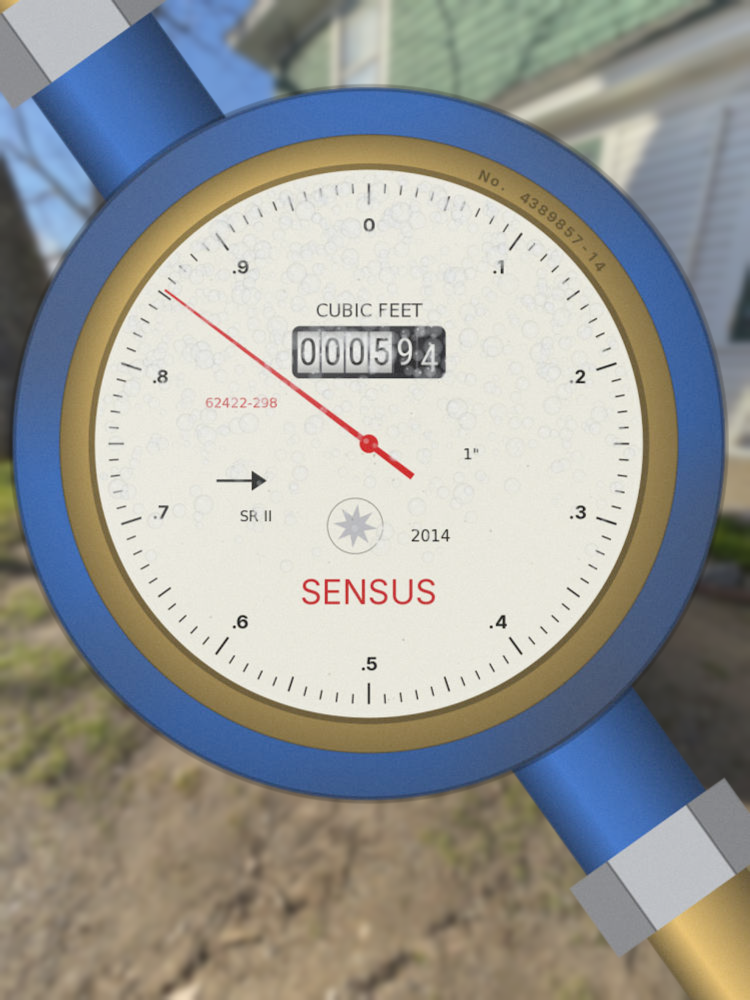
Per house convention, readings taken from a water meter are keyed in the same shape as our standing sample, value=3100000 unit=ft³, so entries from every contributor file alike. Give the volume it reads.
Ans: value=593.85 unit=ft³
